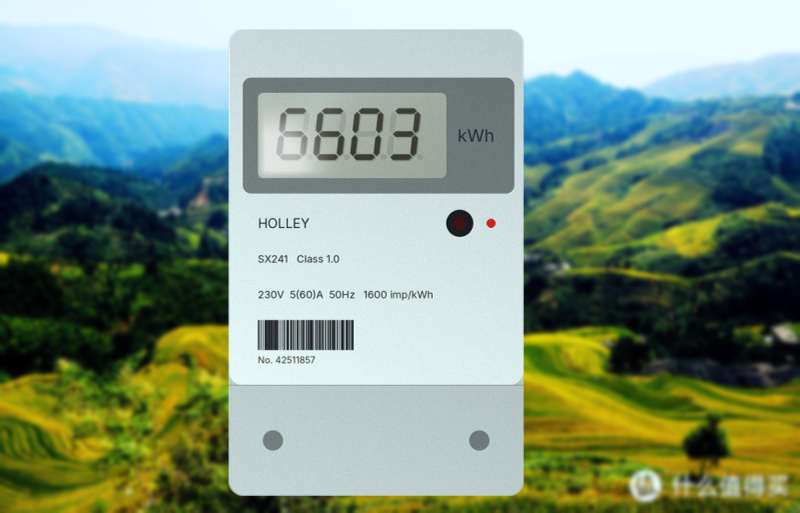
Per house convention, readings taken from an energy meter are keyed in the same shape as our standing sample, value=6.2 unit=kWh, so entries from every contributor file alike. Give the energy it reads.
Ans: value=6603 unit=kWh
